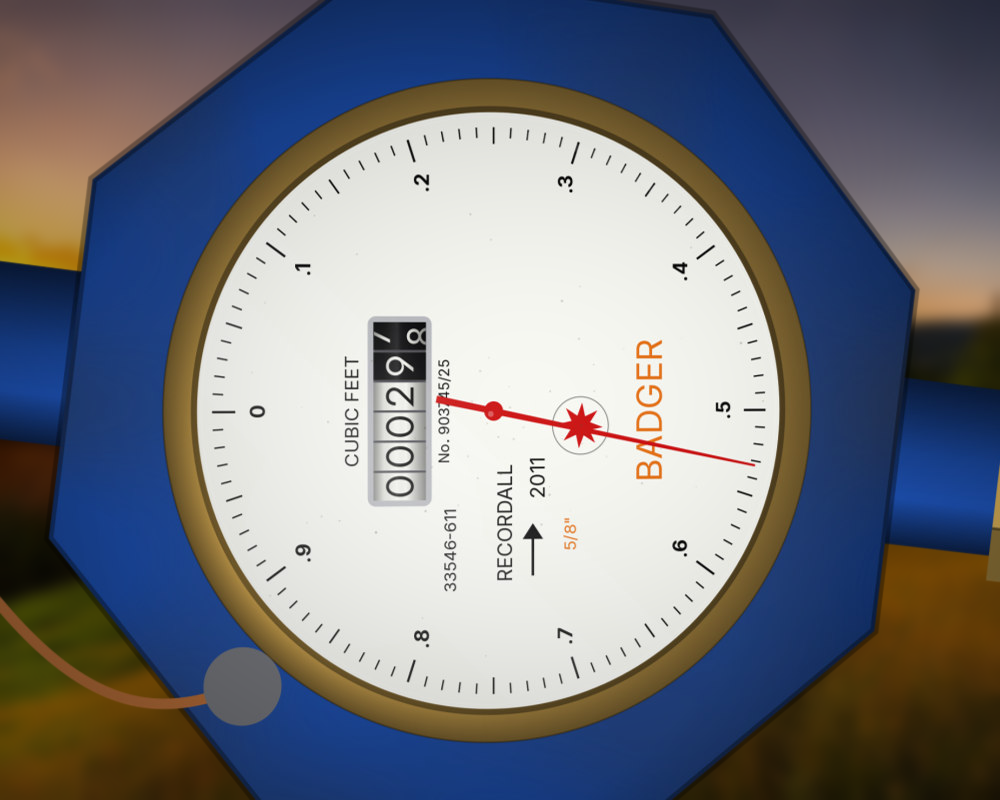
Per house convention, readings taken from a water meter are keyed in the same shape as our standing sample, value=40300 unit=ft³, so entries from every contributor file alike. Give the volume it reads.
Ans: value=297.53 unit=ft³
